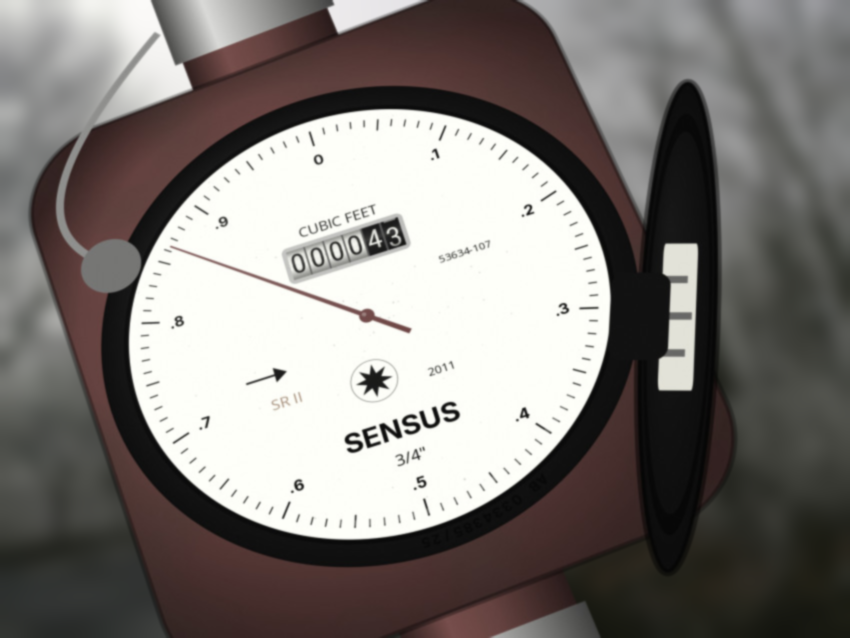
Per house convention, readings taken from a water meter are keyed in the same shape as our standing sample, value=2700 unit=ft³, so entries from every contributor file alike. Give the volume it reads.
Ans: value=42.86 unit=ft³
